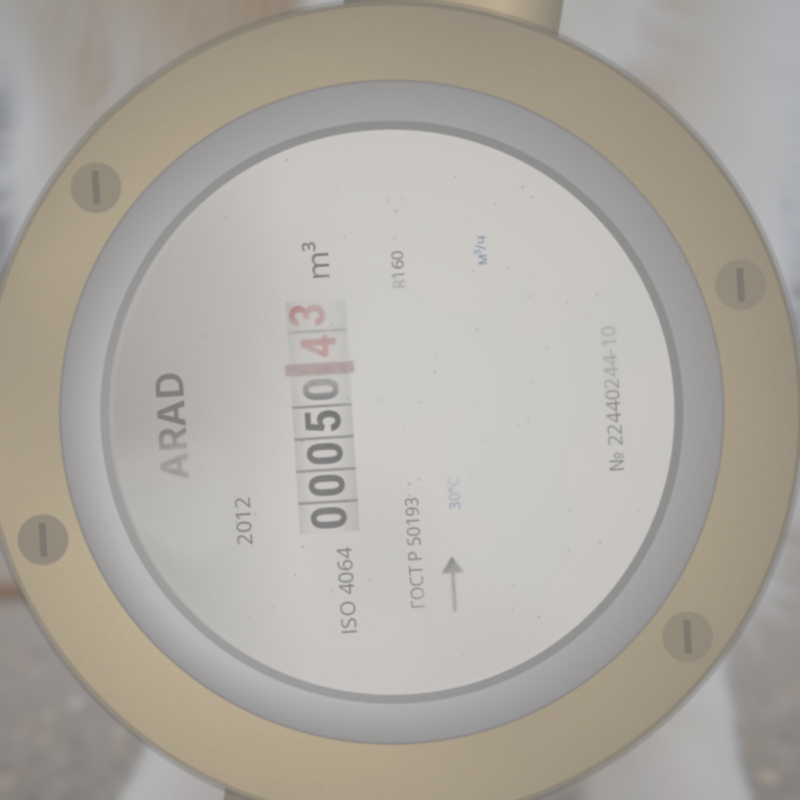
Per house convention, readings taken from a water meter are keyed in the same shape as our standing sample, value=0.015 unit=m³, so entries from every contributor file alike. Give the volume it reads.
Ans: value=50.43 unit=m³
